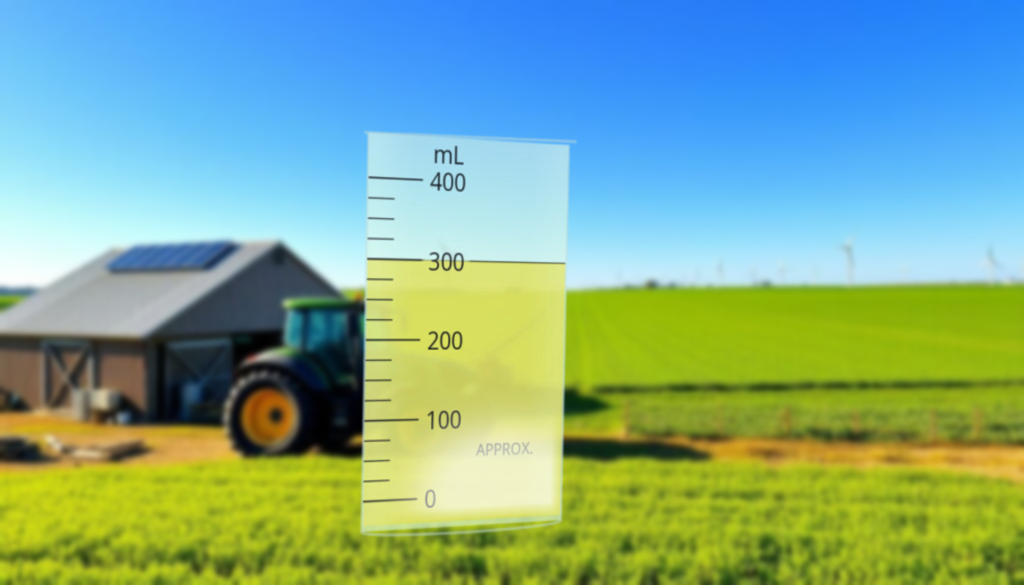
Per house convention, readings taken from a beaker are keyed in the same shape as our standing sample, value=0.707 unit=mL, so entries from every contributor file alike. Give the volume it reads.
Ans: value=300 unit=mL
